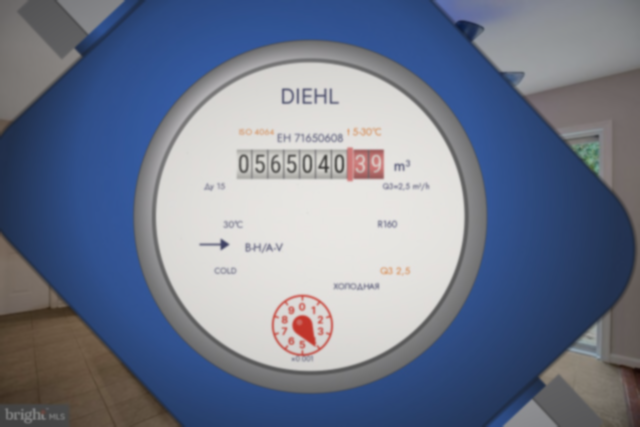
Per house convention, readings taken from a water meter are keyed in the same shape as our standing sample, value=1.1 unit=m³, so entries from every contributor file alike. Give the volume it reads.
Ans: value=565040.394 unit=m³
